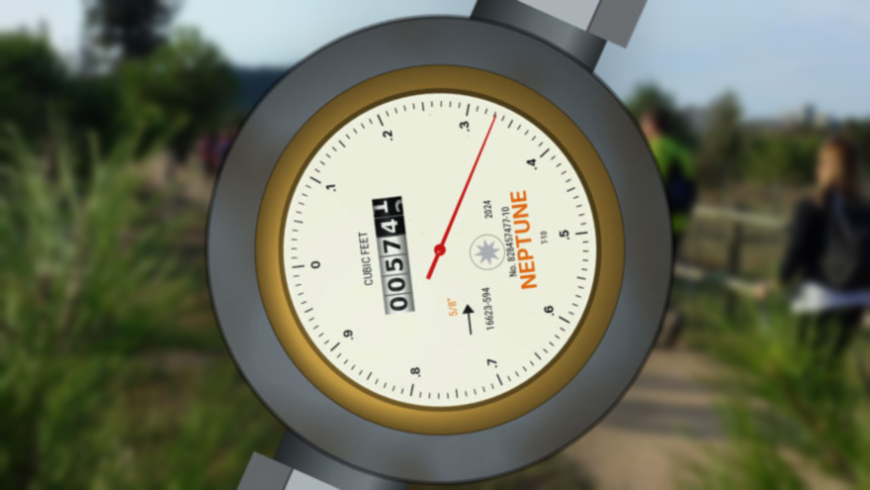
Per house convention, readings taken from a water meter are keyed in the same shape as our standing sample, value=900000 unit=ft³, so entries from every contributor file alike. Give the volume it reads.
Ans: value=5741.33 unit=ft³
